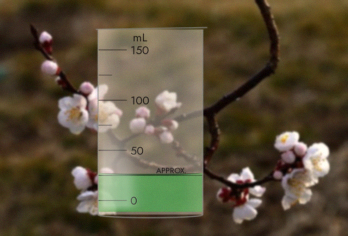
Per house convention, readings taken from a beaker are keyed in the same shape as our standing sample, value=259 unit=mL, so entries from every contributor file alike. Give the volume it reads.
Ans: value=25 unit=mL
